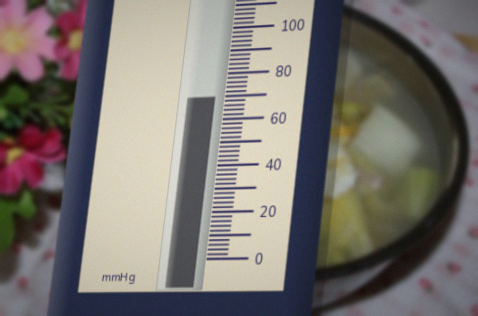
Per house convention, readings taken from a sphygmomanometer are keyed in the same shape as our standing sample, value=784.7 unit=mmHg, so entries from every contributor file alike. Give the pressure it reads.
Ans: value=70 unit=mmHg
